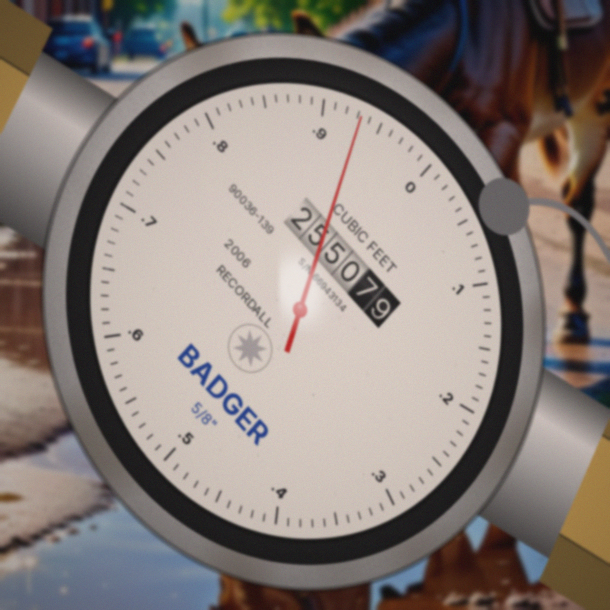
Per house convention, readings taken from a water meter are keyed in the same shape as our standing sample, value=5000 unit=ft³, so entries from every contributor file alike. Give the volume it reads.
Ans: value=255078.93 unit=ft³
